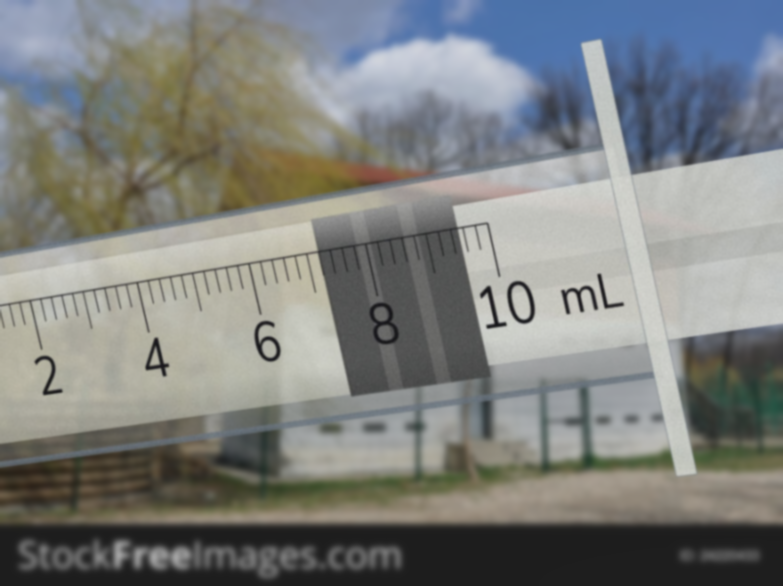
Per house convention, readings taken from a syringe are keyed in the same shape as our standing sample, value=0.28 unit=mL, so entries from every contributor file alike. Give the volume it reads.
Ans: value=7.2 unit=mL
